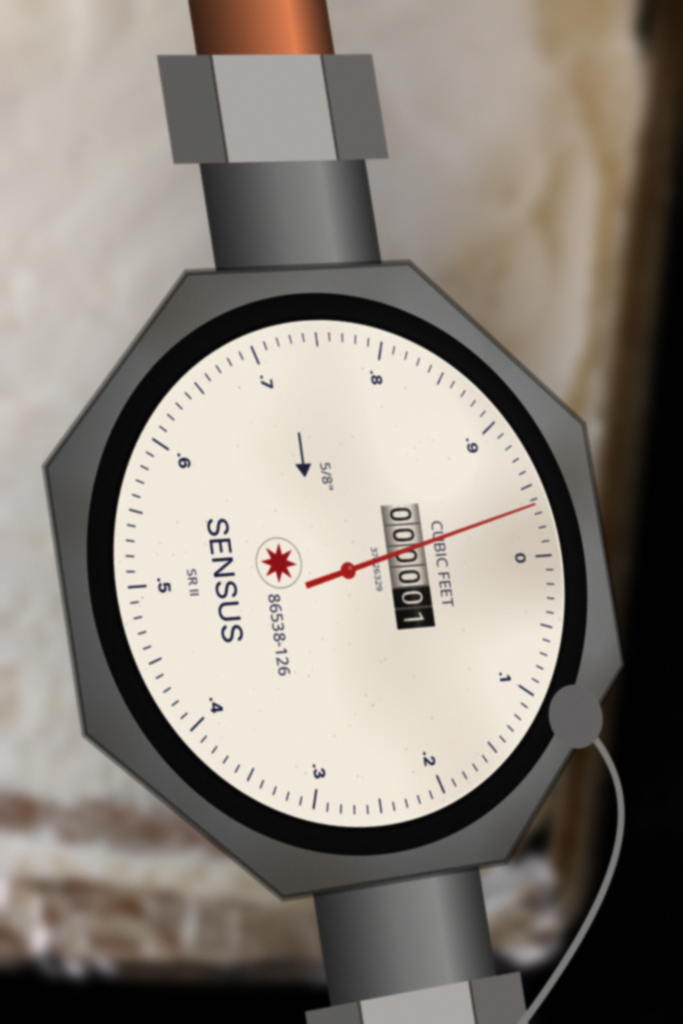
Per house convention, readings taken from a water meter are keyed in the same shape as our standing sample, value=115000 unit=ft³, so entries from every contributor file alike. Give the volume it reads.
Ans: value=0.96 unit=ft³
